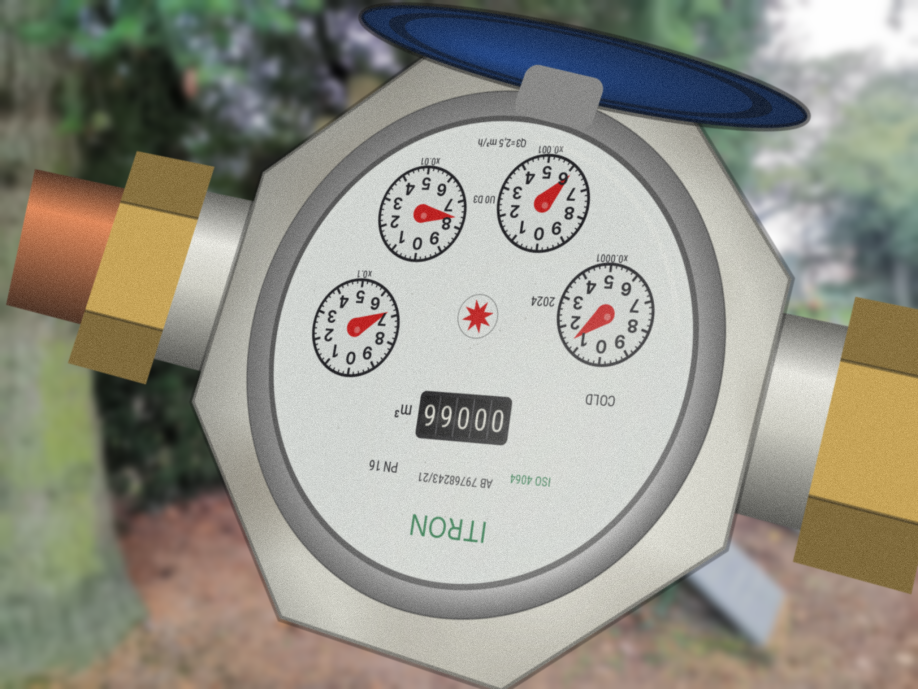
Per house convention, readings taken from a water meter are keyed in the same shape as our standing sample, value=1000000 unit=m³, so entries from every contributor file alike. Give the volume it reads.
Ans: value=66.6761 unit=m³
